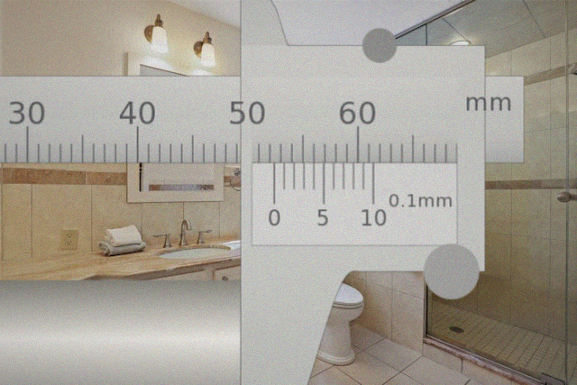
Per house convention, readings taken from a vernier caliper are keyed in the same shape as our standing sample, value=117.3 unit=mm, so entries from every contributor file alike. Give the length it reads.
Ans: value=52.4 unit=mm
